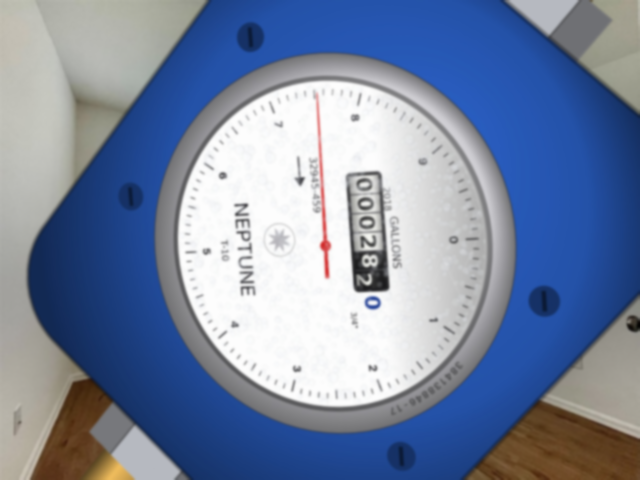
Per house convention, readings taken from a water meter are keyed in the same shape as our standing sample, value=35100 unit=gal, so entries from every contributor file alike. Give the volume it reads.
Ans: value=2817.5 unit=gal
